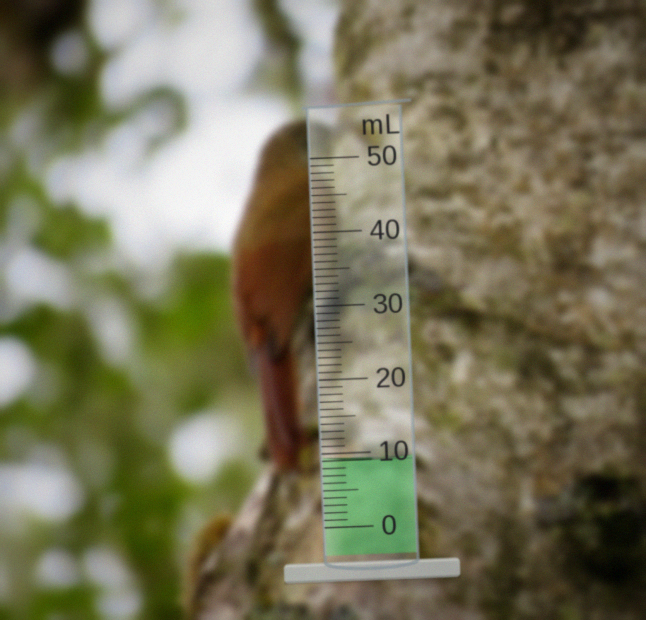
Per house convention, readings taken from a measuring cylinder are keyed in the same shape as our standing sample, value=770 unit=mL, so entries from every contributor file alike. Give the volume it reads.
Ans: value=9 unit=mL
